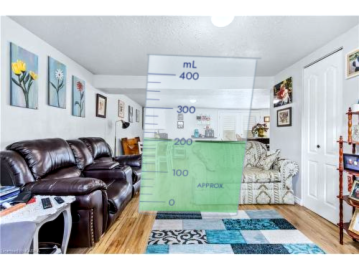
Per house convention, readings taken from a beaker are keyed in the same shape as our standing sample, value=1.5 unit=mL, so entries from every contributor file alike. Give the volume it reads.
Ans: value=200 unit=mL
